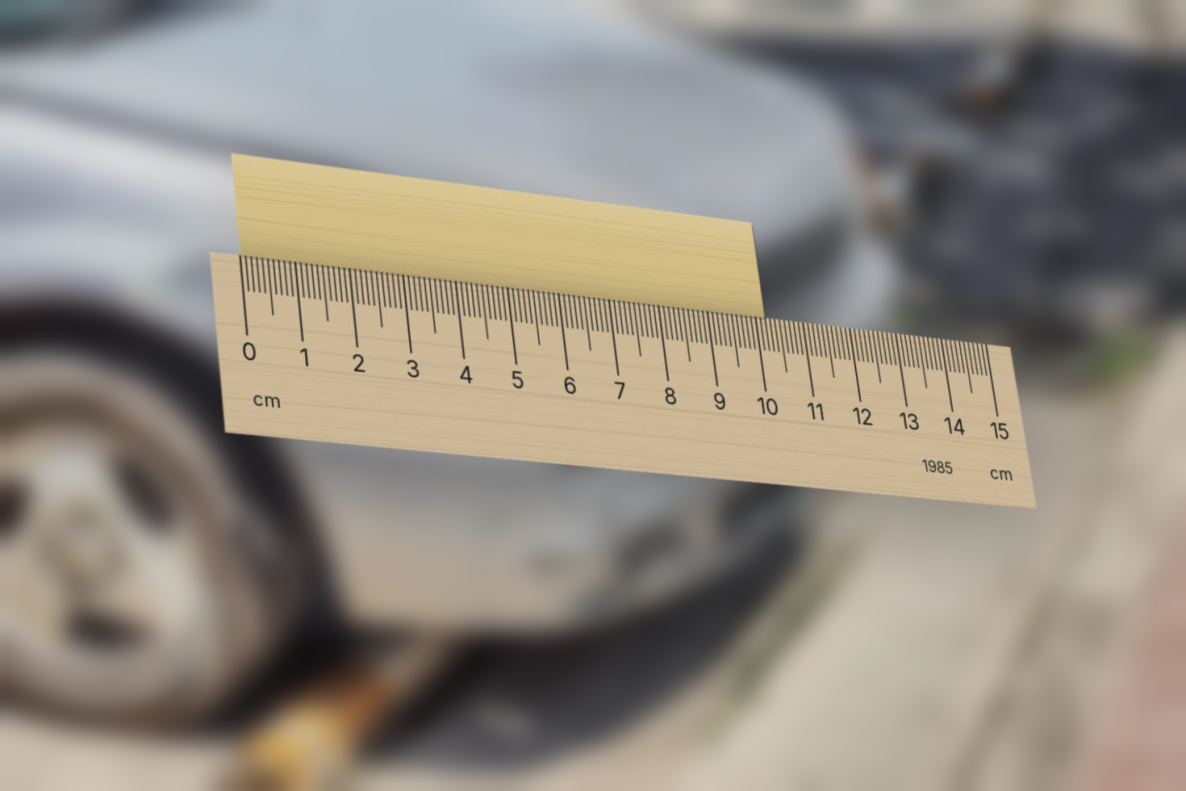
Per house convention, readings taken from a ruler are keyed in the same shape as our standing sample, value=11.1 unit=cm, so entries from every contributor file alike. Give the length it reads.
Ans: value=10.2 unit=cm
